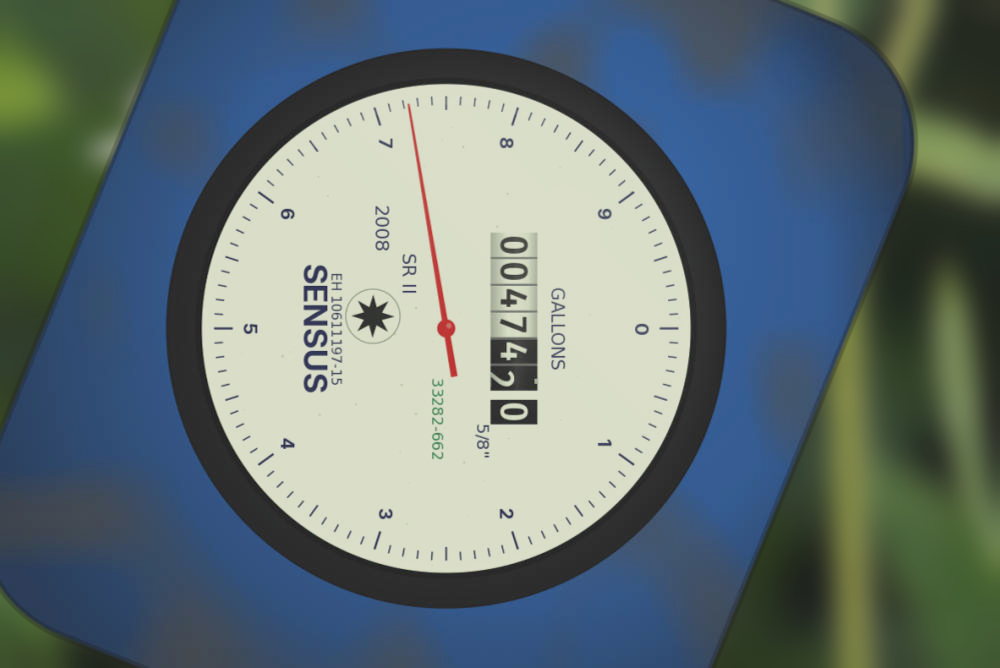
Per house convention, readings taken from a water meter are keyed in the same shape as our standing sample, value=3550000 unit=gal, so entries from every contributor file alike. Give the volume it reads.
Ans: value=47417.2 unit=gal
